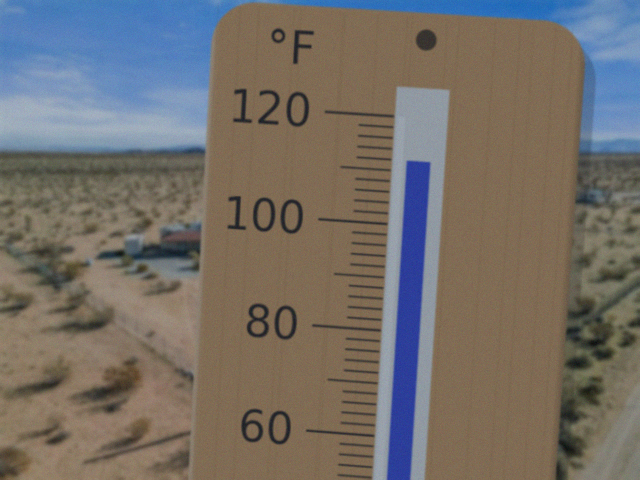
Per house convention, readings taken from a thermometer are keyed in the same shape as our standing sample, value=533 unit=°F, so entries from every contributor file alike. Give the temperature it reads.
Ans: value=112 unit=°F
